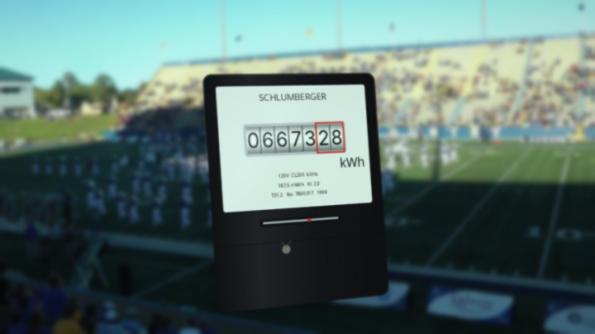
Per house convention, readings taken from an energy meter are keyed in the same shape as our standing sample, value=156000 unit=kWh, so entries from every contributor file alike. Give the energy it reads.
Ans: value=6673.28 unit=kWh
